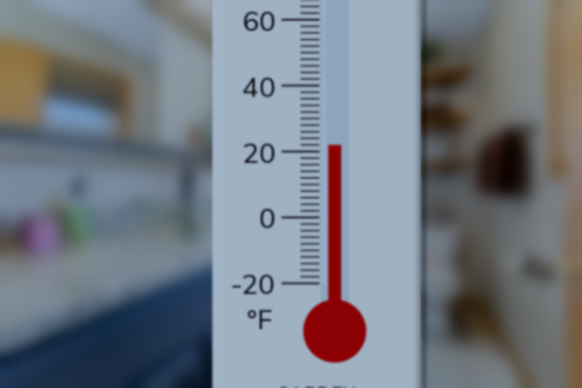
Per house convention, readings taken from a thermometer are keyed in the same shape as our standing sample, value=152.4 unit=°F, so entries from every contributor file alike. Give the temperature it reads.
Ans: value=22 unit=°F
